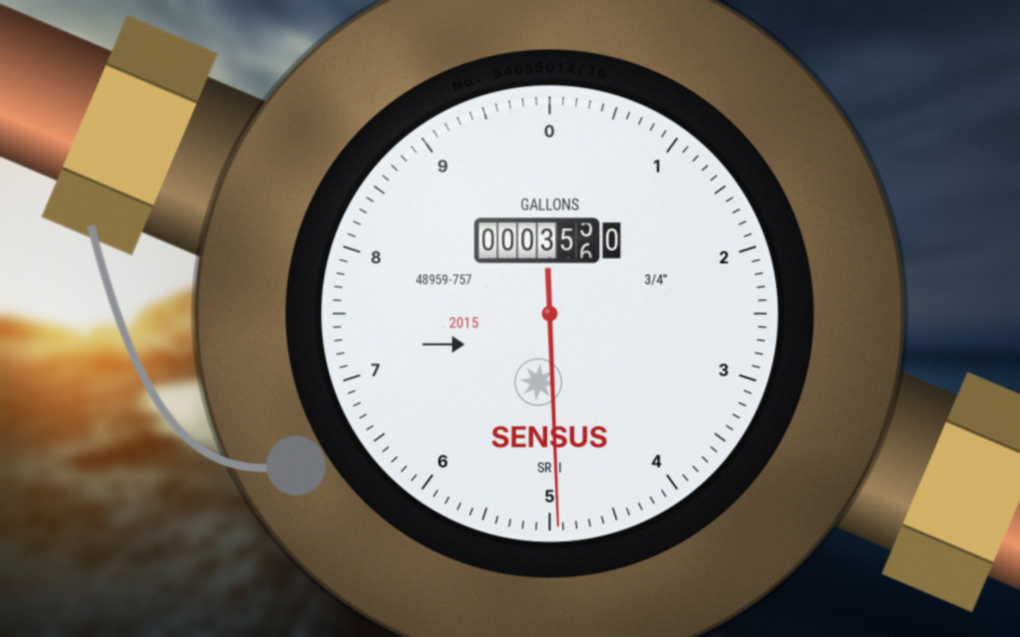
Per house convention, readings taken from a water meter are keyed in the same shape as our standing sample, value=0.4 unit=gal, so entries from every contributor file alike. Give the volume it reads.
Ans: value=3554.9 unit=gal
